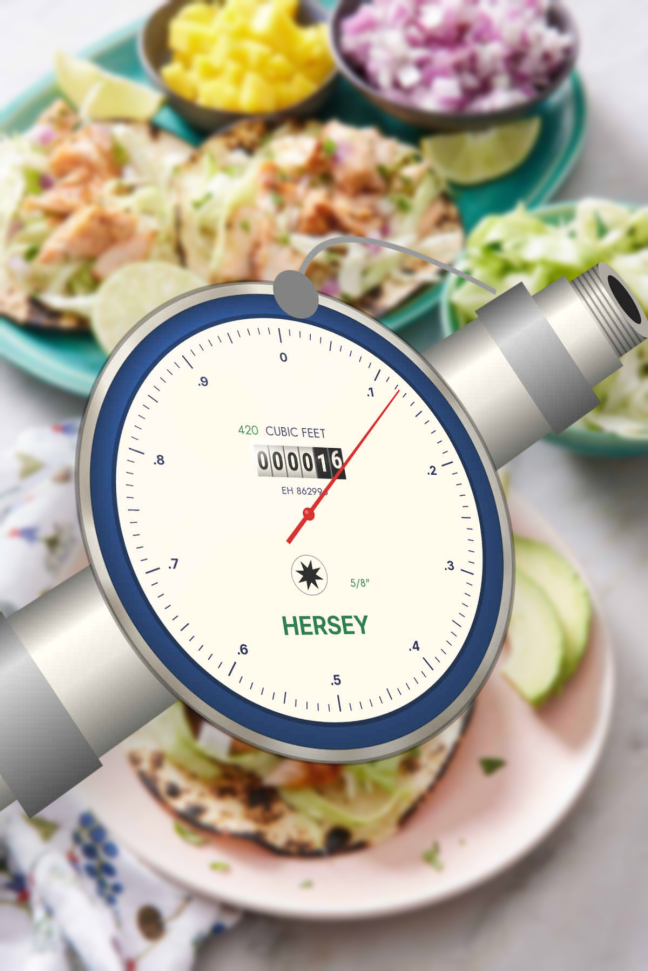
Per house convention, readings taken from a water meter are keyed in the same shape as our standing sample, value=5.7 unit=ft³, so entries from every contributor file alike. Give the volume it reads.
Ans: value=16.12 unit=ft³
